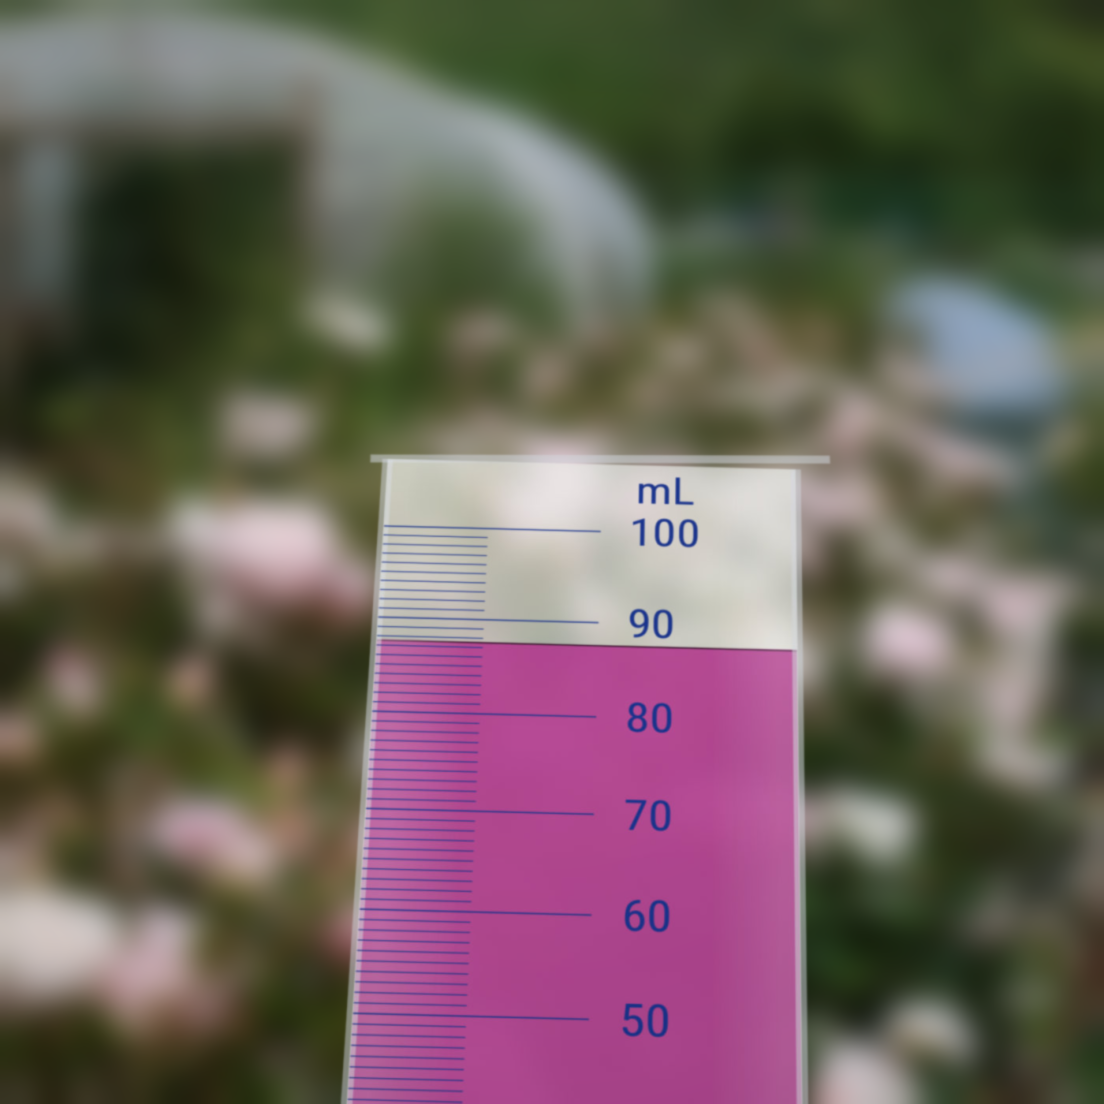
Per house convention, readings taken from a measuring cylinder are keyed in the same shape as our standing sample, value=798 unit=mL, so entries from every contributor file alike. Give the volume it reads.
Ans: value=87.5 unit=mL
